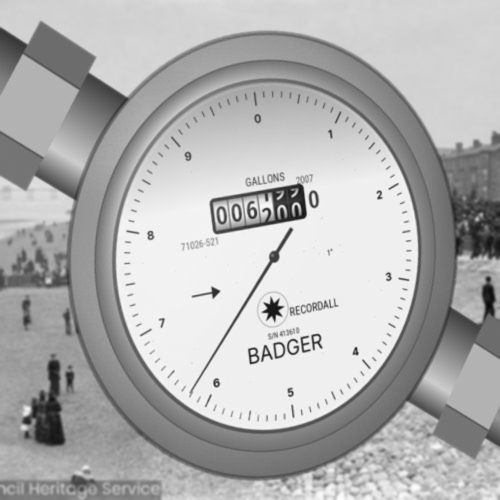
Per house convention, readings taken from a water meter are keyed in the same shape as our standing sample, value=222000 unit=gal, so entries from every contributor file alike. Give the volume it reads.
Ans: value=61996.2 unit=gal
